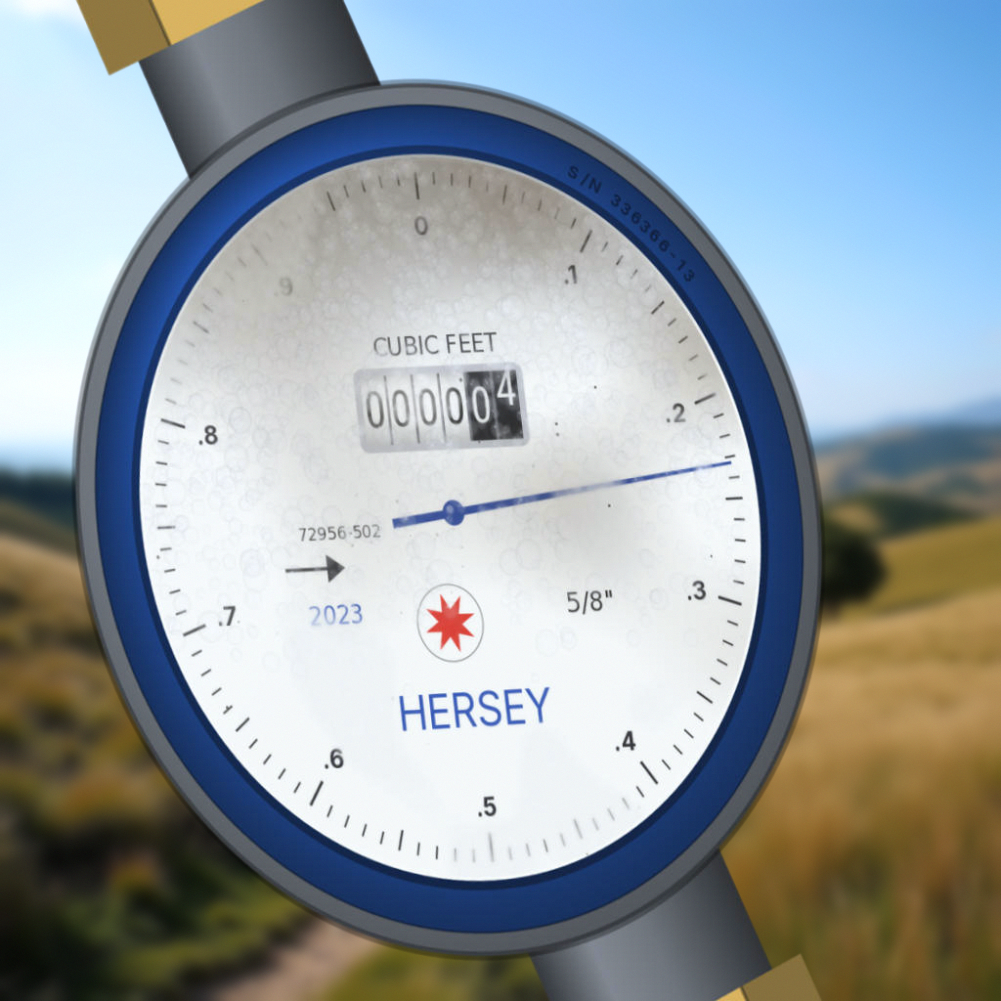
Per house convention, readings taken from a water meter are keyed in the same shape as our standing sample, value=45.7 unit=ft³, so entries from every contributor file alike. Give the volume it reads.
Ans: value=4.23 unit=ft³
